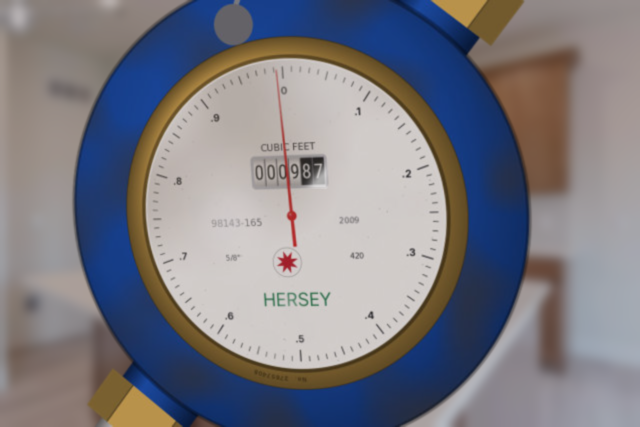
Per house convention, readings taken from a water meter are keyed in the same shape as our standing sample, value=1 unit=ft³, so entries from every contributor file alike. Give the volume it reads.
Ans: value=986.99 unit=ft³
